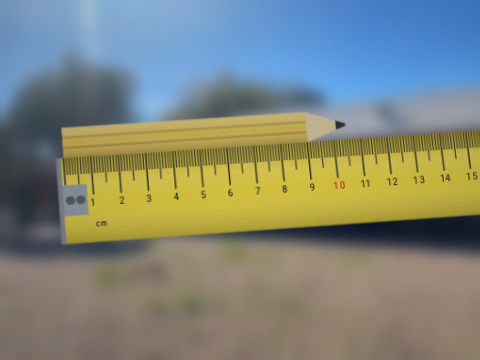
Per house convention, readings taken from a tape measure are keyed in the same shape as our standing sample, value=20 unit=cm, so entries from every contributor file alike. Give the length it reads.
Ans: value=10.5 unit=cm
